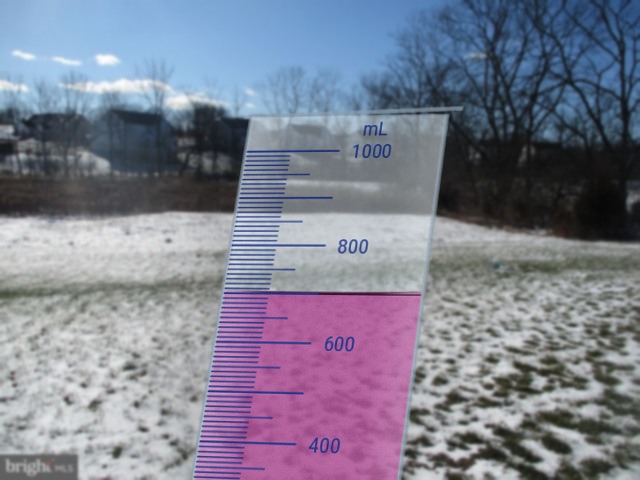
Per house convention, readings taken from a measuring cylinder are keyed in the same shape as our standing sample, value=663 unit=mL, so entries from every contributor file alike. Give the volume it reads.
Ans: value=700 unit=mL
